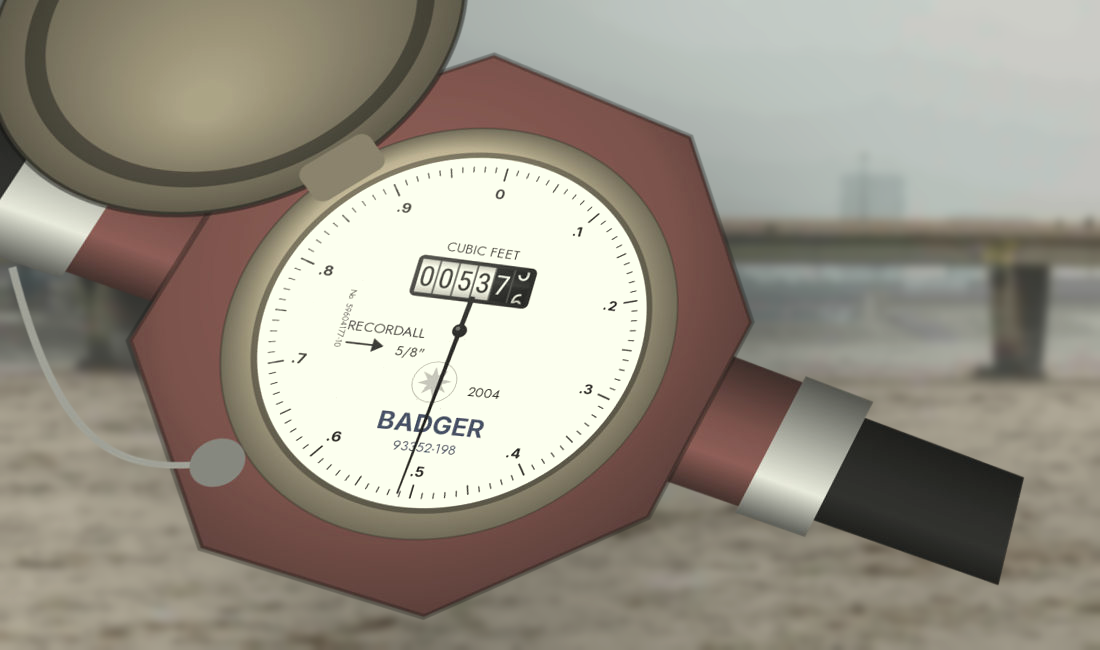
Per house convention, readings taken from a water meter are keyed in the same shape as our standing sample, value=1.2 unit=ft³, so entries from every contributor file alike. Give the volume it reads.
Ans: value=5375.51 unit=ft³
